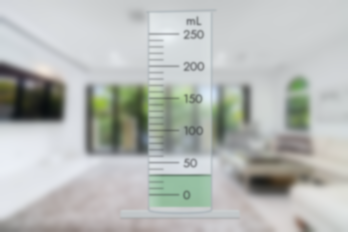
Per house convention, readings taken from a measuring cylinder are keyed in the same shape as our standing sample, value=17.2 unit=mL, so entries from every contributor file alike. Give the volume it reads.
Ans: value=30 unit=mL
